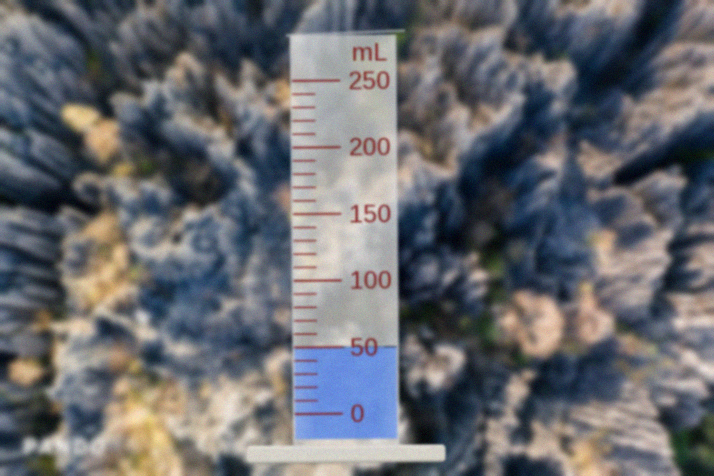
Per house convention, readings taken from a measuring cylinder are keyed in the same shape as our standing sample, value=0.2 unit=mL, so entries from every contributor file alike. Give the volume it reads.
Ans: value=50 unit=mL
